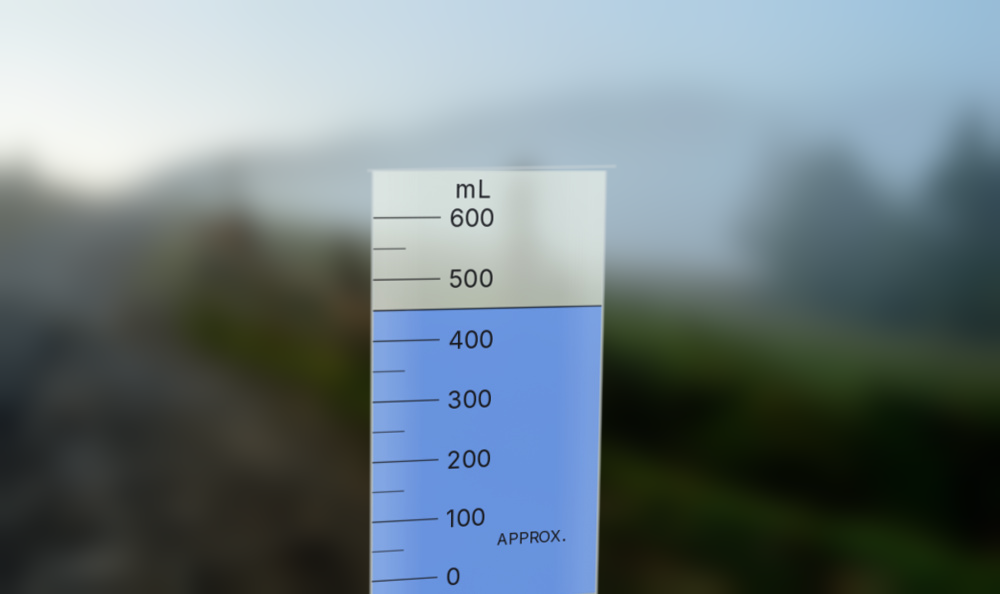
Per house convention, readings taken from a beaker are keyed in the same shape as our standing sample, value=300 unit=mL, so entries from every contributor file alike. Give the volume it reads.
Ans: value=450 unit=mL
